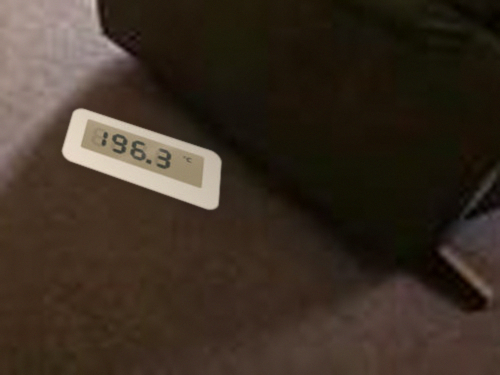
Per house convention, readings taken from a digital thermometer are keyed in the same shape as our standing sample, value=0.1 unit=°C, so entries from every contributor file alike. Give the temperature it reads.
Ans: value=196.3 unit=°C
